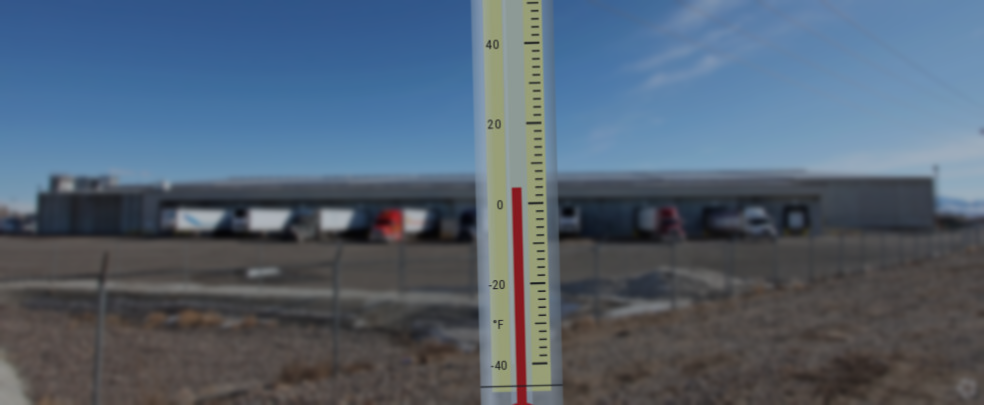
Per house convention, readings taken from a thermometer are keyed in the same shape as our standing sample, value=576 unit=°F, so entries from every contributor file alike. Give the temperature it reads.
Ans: value=4 unit=°F
